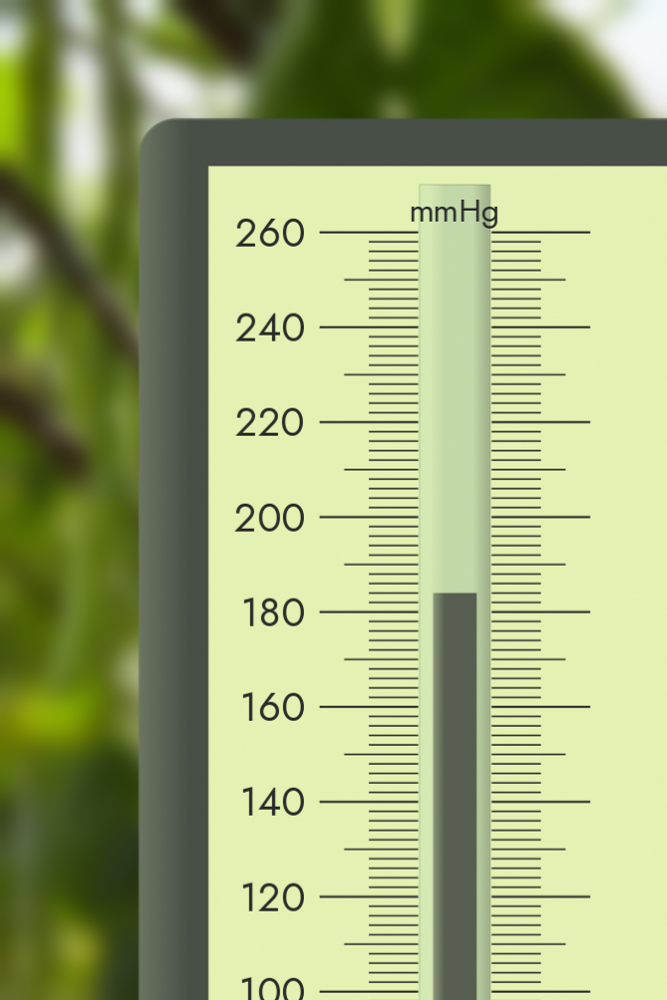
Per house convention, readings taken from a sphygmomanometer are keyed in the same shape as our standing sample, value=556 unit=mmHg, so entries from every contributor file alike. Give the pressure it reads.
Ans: value=184 unit=mmHg
